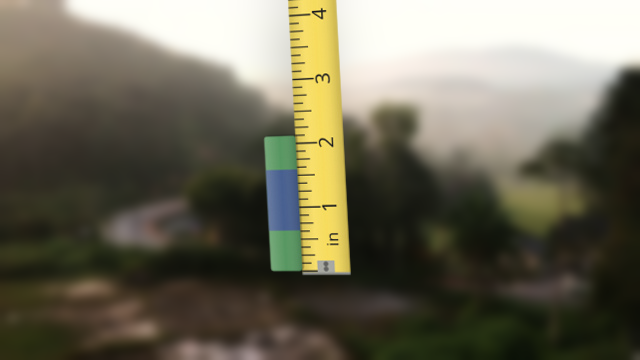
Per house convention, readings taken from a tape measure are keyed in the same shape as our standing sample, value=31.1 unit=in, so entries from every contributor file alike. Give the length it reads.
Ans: value=2.125 unit=in
